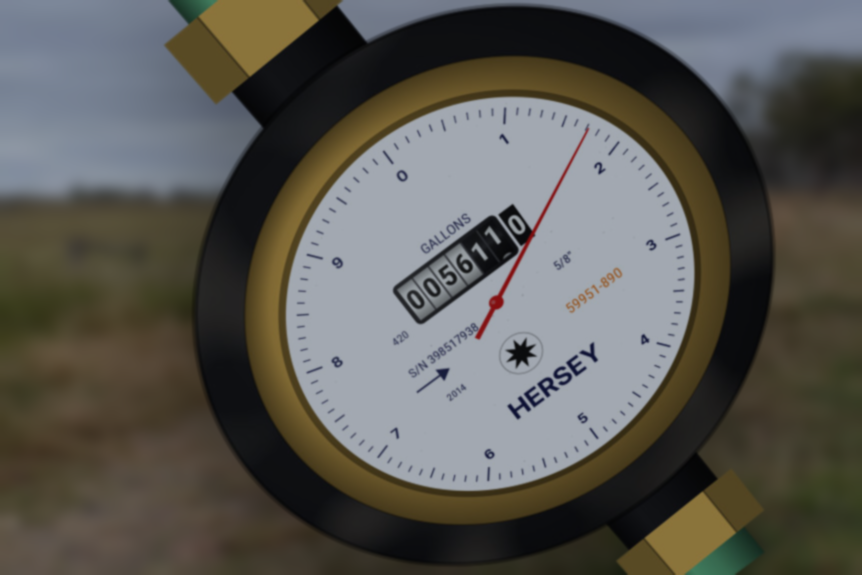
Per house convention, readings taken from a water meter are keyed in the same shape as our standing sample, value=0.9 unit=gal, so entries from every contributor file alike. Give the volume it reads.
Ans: value=56111.7 unit=gal
